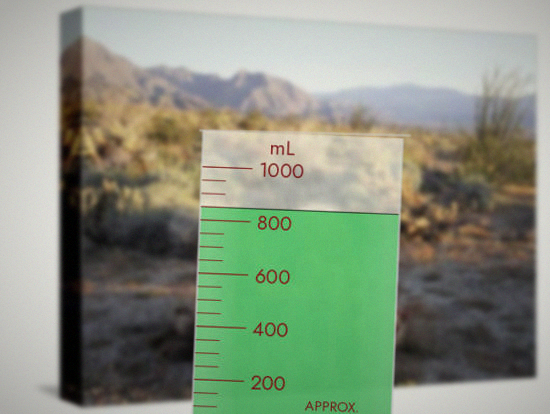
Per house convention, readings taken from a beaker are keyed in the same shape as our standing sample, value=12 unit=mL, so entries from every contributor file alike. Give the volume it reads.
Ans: value=850 unit=mL
